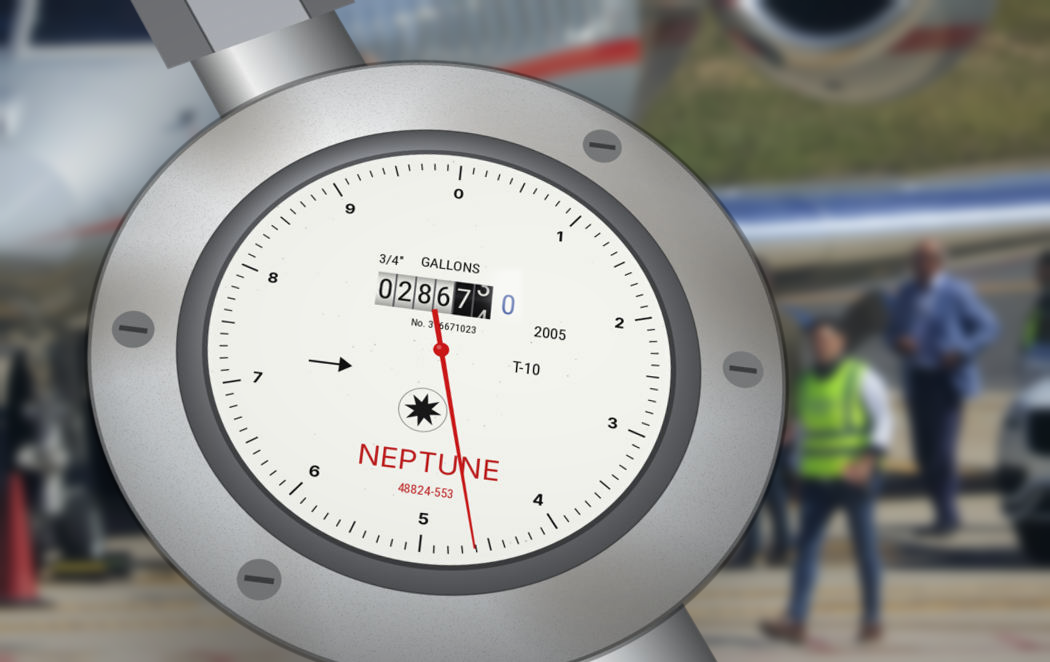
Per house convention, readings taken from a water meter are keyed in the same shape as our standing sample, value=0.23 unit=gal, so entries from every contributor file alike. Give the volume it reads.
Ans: value=286734.6 unit=gal
